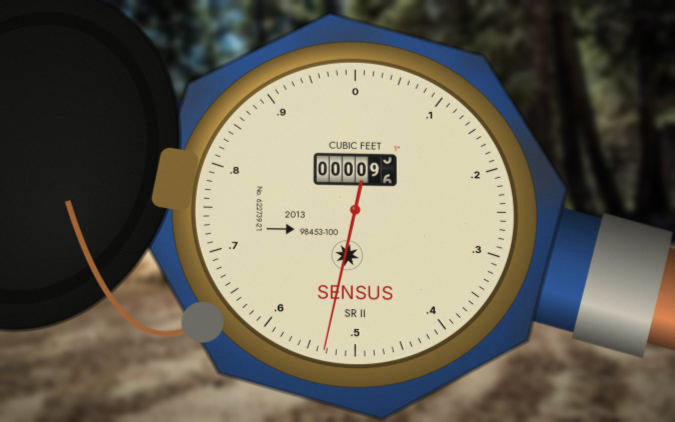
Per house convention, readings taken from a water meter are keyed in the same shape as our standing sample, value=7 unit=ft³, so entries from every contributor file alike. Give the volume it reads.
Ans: value=95.53 unit=ft³
